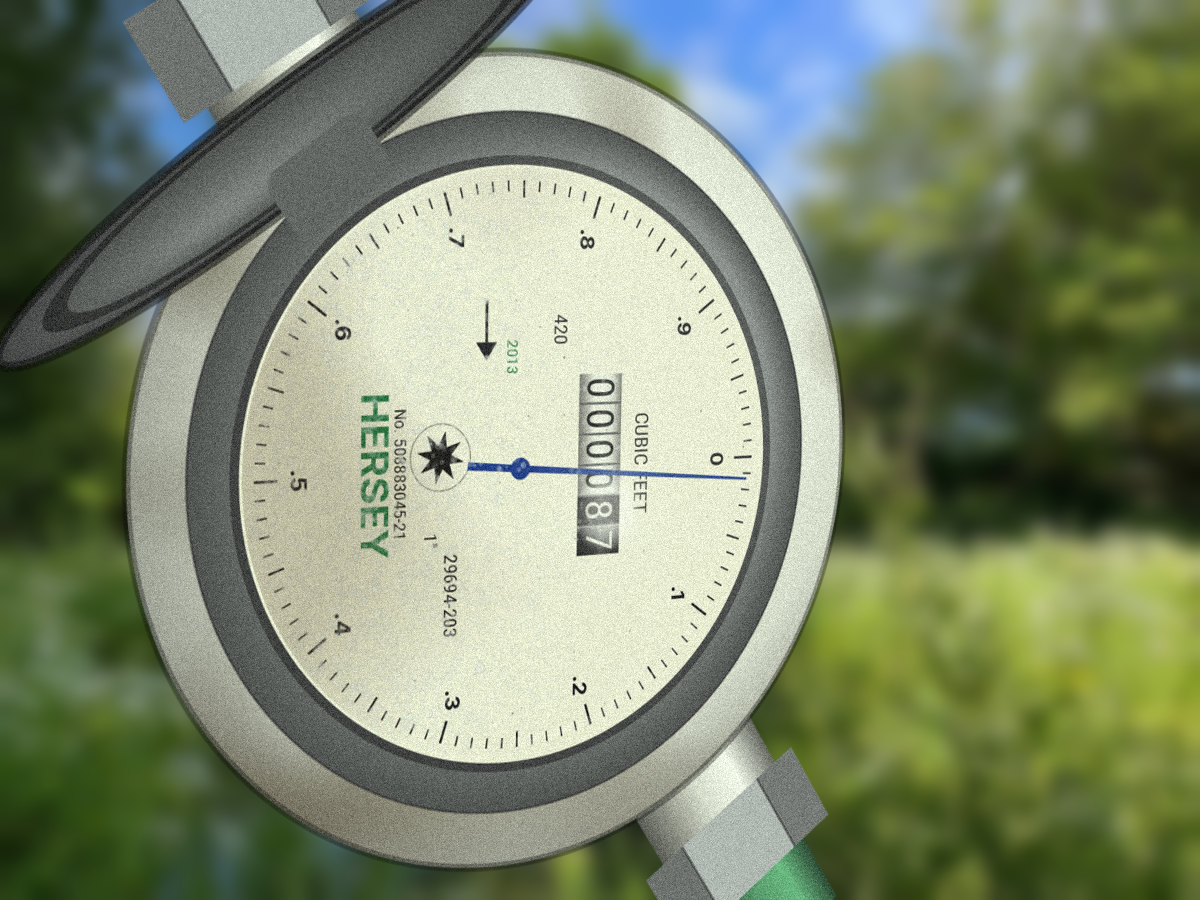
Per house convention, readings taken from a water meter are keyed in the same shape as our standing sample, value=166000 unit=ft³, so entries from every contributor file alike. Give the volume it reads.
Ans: value=87.01 unit=ft³
